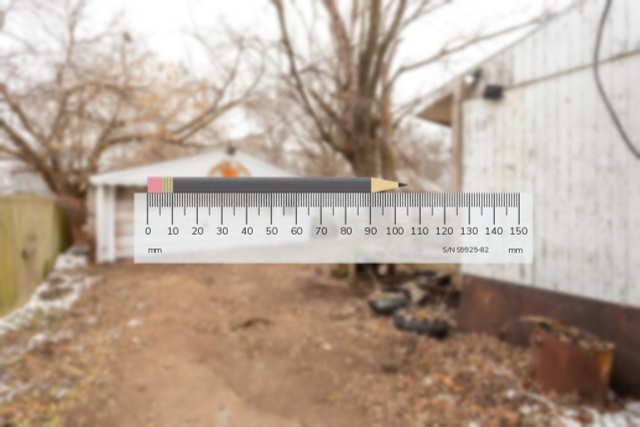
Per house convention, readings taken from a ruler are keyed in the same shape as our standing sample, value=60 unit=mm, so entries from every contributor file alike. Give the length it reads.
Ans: value=105 unit=mm
